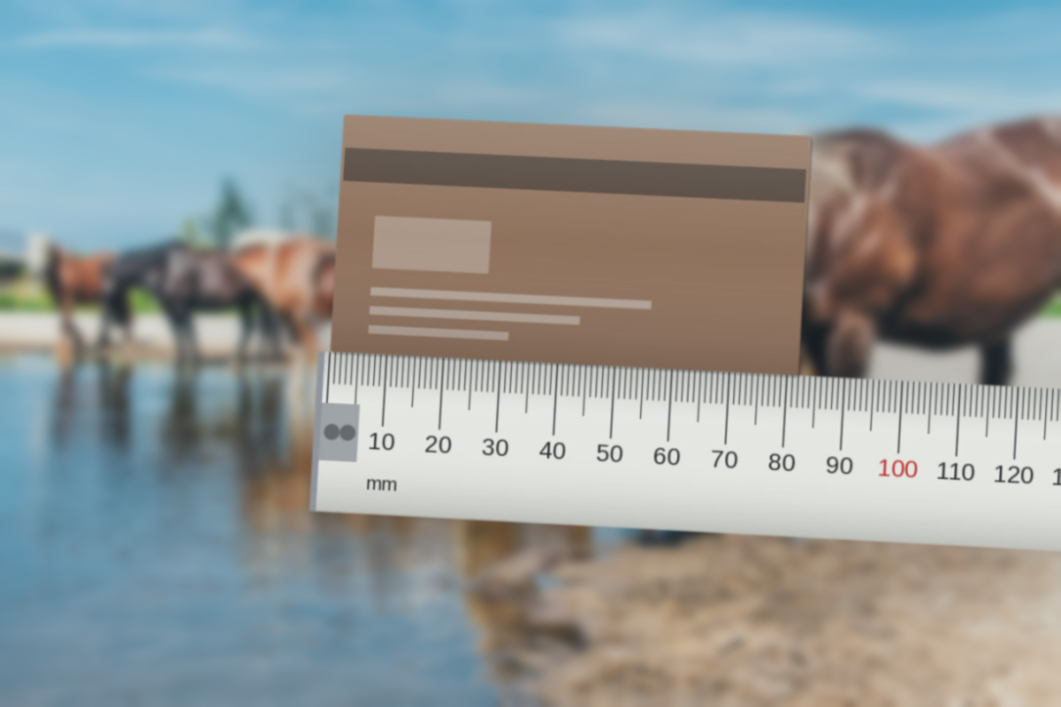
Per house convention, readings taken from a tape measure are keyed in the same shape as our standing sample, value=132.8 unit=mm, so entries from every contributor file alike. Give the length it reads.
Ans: value=82 unit=mm
